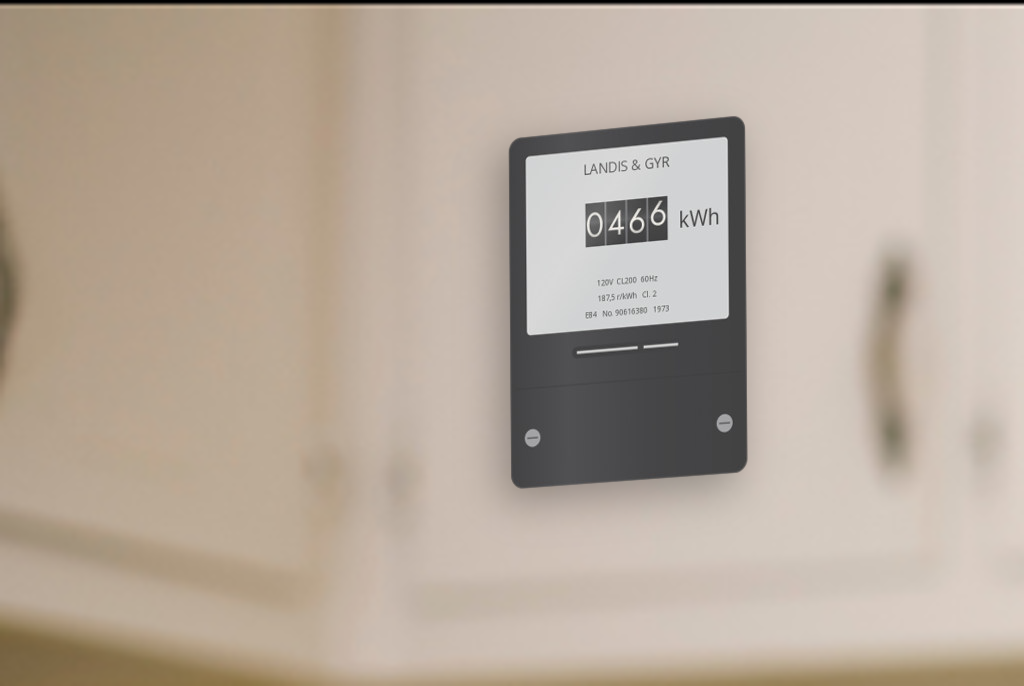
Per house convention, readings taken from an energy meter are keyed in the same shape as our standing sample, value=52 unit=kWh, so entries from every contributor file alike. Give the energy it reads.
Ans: value=466 unit=kWh
